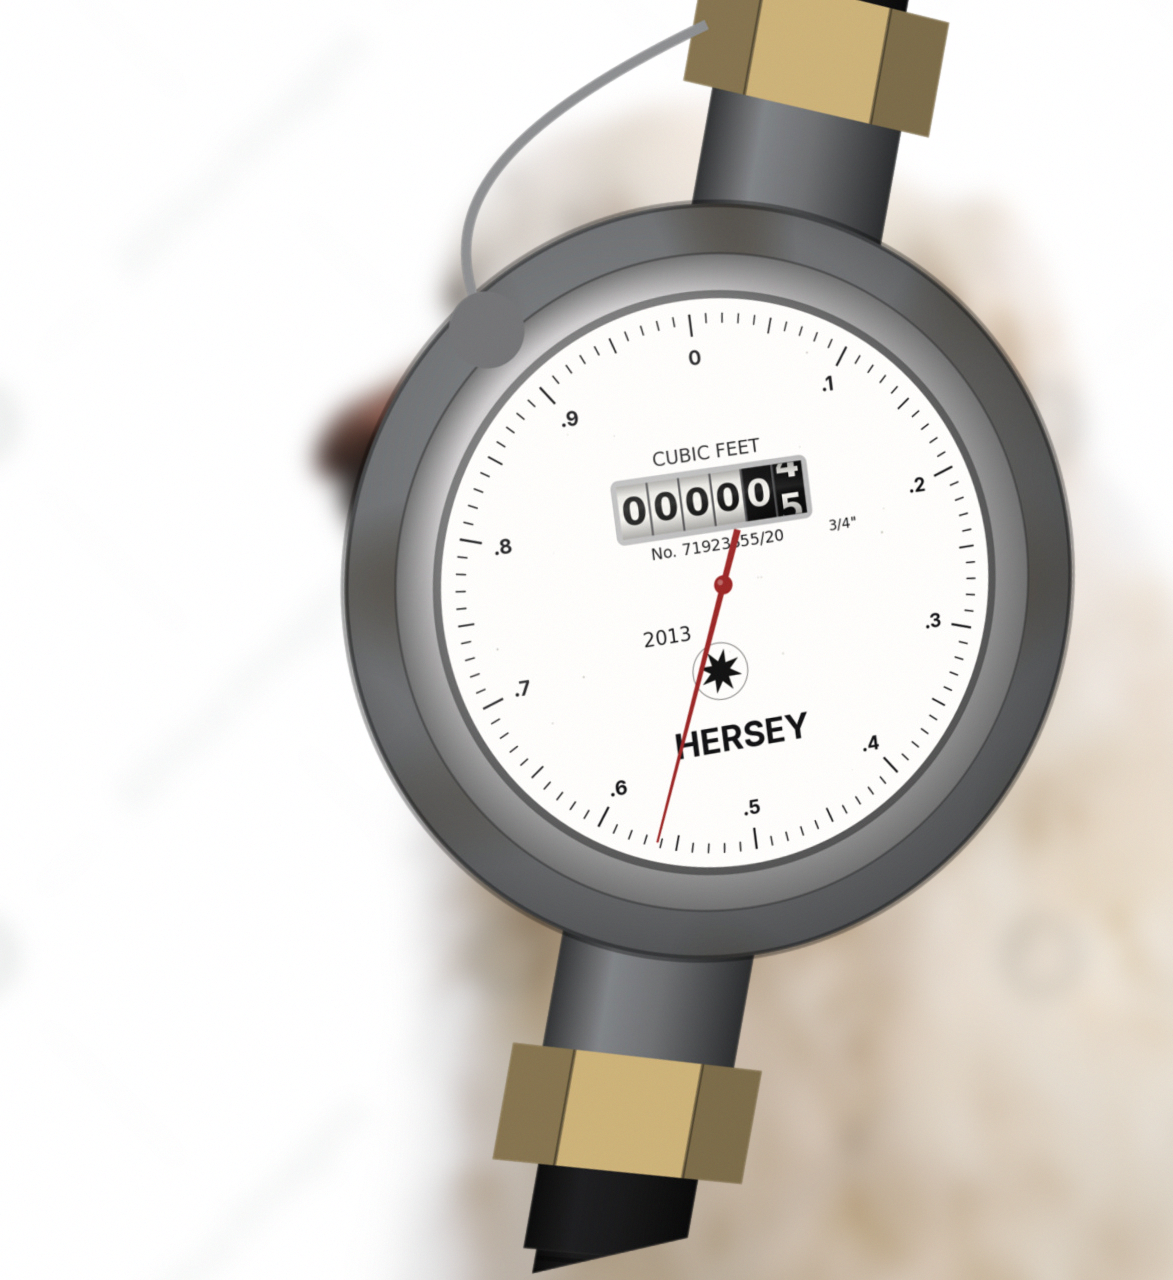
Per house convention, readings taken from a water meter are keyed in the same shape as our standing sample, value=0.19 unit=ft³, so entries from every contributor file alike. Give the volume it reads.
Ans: value=4.56 unit=ft³
